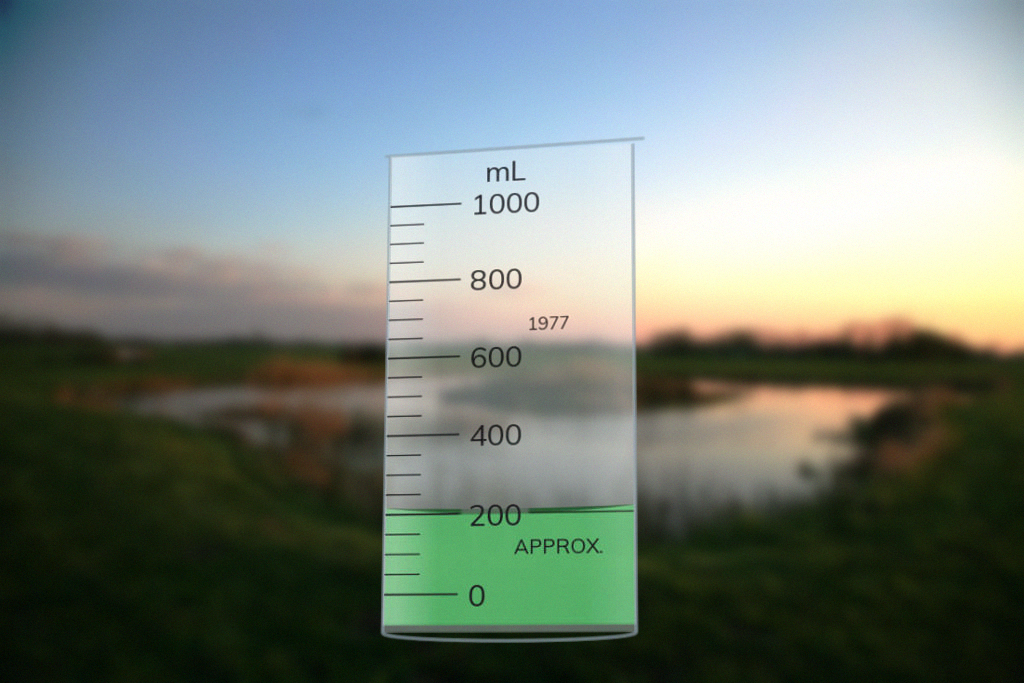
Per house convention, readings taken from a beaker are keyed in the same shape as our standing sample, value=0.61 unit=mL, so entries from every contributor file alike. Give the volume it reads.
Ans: value=200 unit=mL
